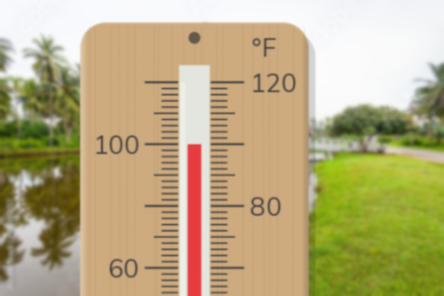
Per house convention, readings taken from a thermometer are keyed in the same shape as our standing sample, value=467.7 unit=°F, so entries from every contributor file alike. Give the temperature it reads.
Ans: value=100 unit=°F
